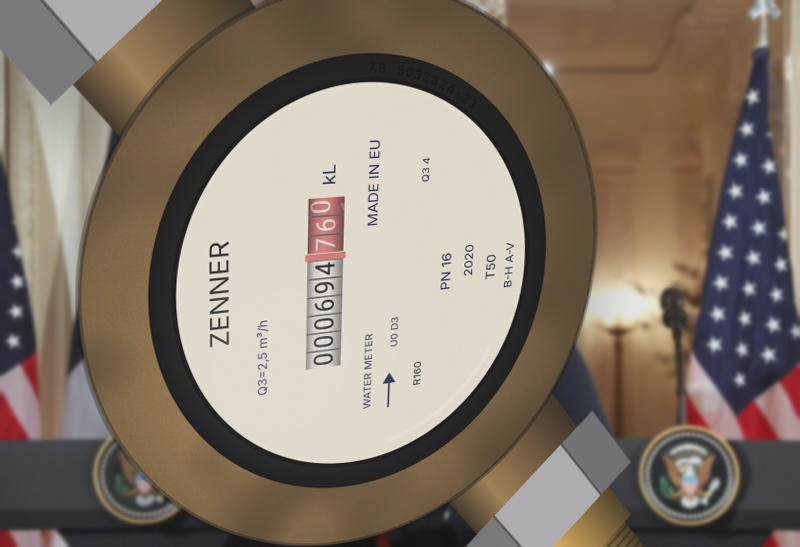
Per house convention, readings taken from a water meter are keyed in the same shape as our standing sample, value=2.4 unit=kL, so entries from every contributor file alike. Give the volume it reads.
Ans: value=694.760 unit=kL
